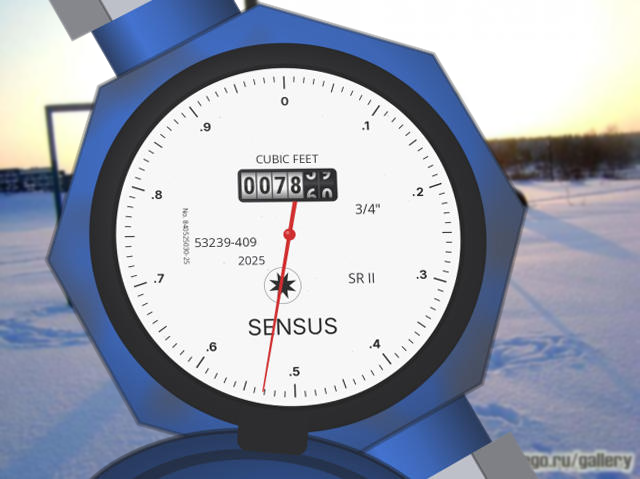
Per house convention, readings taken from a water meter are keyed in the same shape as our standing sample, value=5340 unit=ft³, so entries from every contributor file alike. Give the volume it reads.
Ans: value=7859.53 unit=ft³
